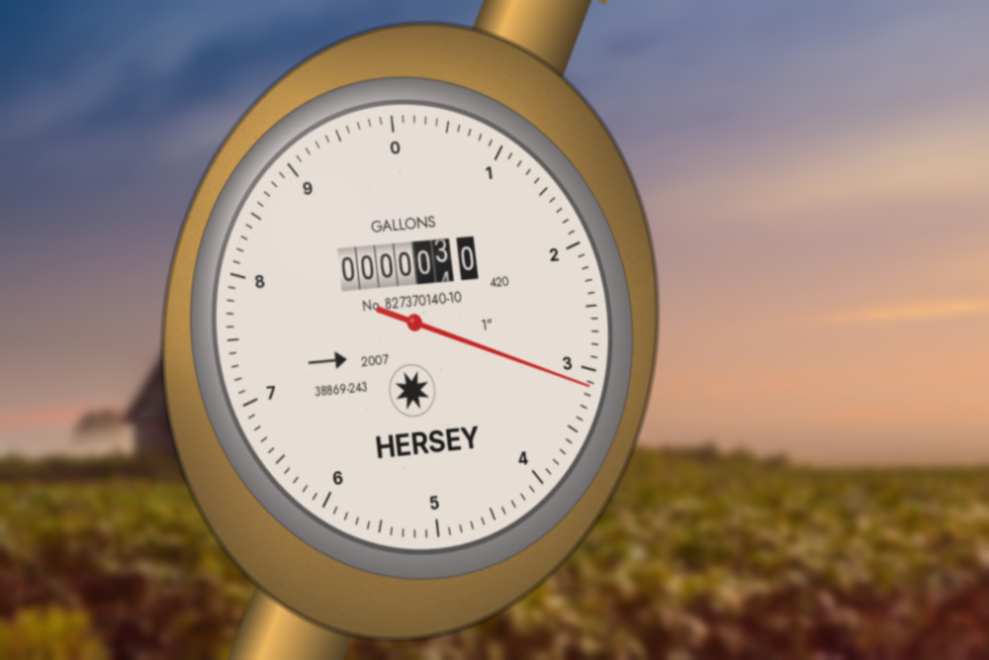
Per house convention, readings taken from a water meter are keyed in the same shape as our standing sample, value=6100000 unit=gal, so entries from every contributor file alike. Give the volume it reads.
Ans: value=33.1 unit=gal
